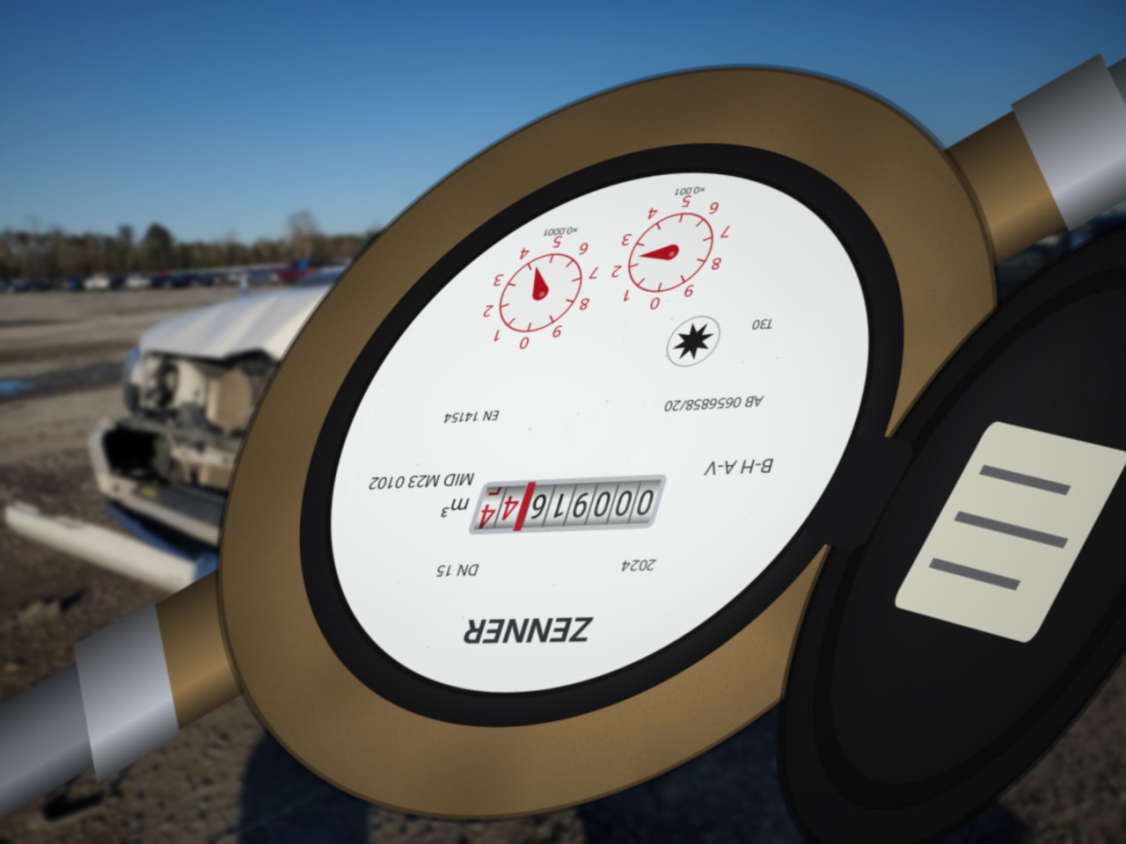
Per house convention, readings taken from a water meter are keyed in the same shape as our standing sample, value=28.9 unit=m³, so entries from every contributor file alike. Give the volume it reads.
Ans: value=916.4424 unit=m³
